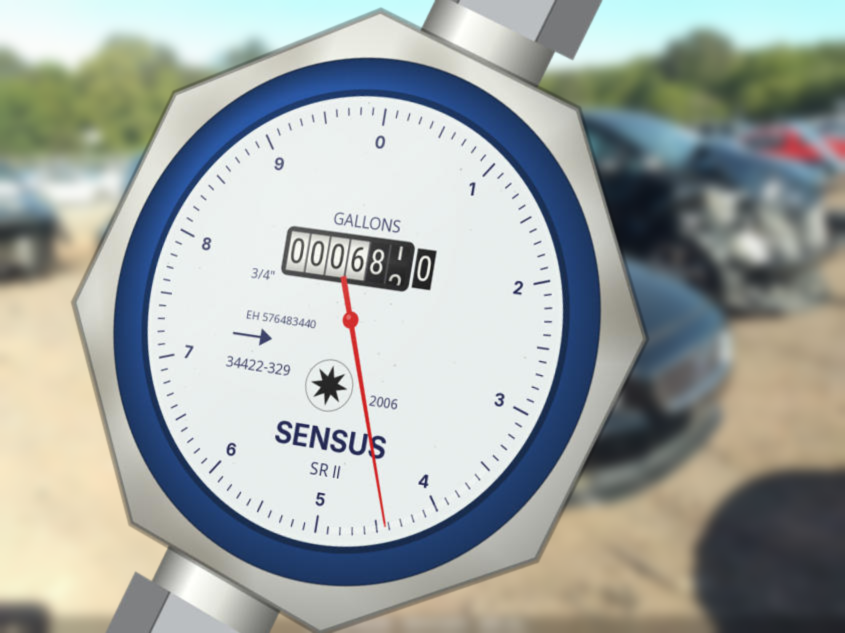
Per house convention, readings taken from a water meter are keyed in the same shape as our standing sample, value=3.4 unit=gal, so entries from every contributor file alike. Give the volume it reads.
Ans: value=6814.4 unit=gal
